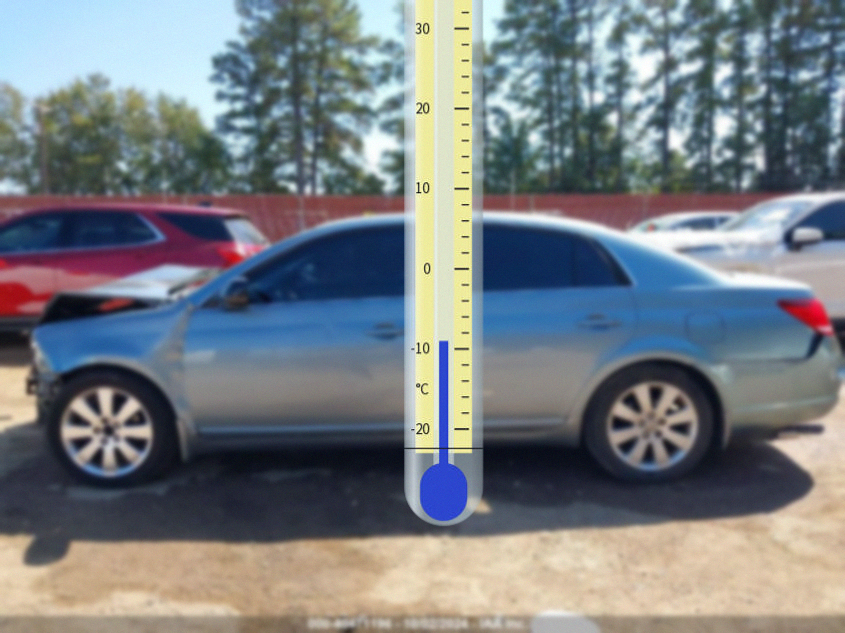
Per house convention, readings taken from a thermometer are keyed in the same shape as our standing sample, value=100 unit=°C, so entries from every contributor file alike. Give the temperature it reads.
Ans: value=-9 unit=°C
